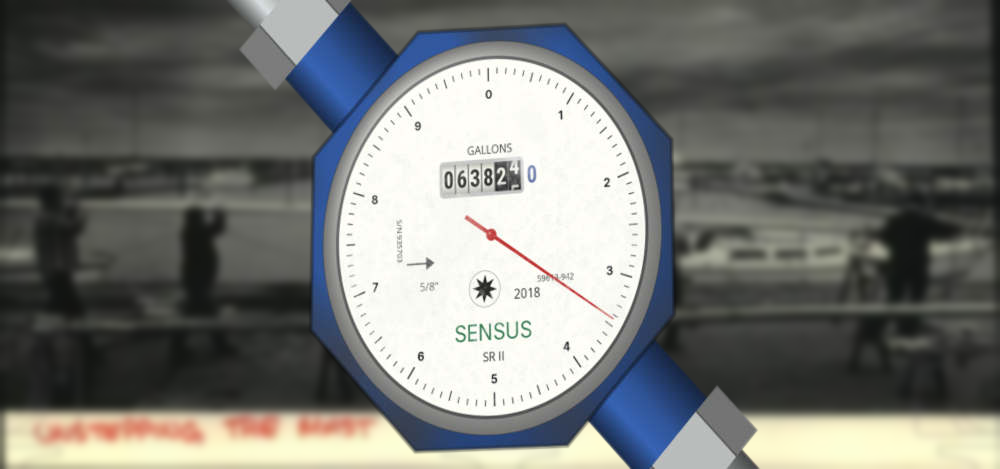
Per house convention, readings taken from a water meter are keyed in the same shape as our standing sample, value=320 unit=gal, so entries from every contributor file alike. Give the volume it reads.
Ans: value=638243.4 unit=gal
